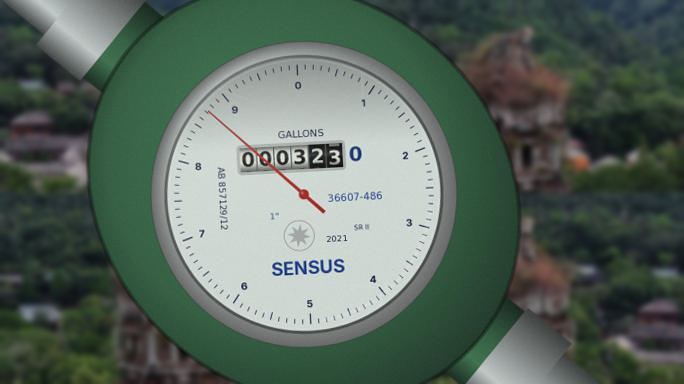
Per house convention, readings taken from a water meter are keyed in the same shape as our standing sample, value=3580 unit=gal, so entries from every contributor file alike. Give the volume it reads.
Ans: value=3228.7 unit=gal
